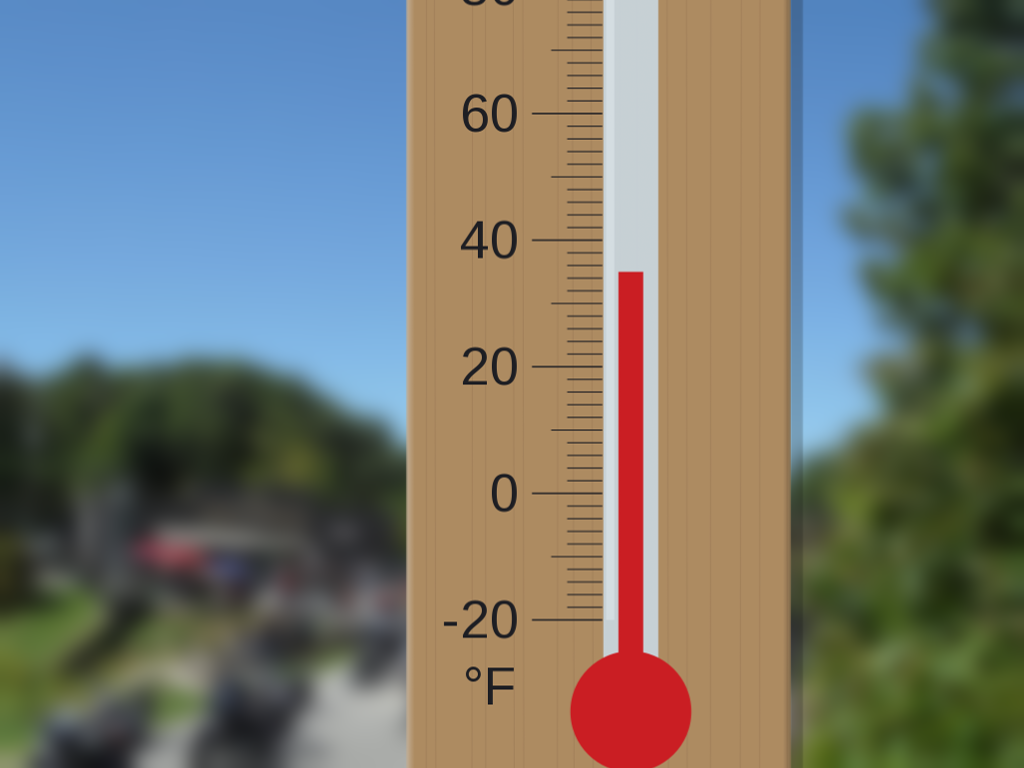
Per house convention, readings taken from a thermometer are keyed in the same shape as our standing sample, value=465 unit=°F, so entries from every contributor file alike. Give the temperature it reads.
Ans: value=35 unit=°F
